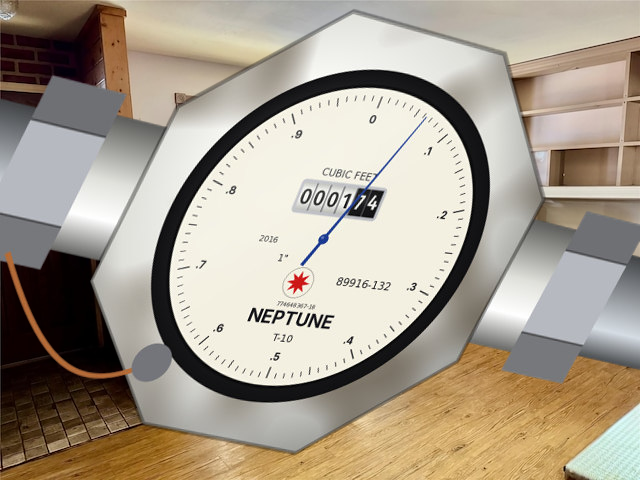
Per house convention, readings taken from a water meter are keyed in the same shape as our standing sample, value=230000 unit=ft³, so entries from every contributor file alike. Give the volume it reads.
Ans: value=174.06 unit=ft³
